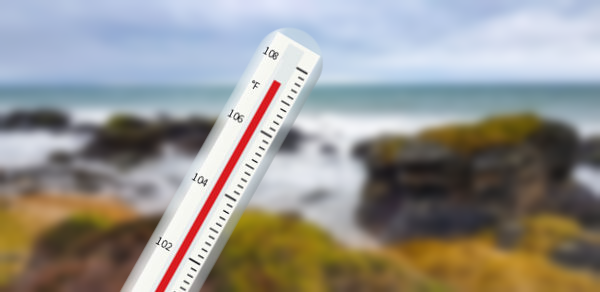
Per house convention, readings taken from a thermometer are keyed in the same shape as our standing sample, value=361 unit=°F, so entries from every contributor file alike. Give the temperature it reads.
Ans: value=107.4 unit=°F
